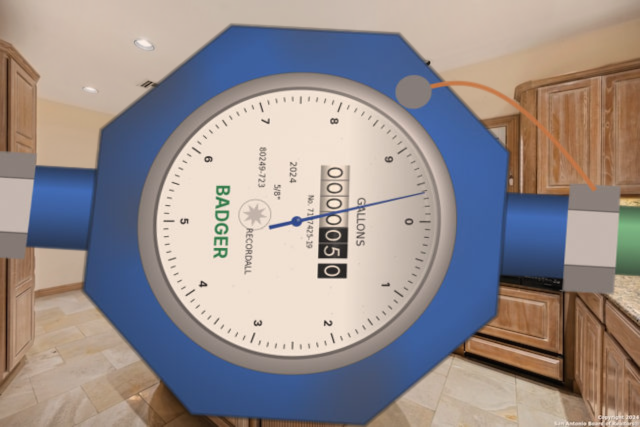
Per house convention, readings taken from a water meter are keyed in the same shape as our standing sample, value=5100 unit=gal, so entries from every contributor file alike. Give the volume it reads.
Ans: value=49.6 unit=gal
